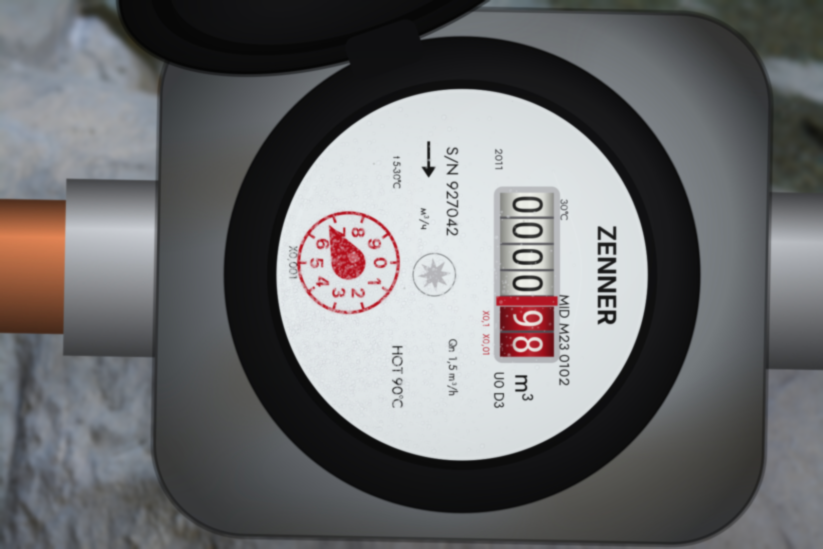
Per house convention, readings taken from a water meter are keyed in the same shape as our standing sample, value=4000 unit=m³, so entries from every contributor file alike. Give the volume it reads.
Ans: value=0.986 unit=m³
